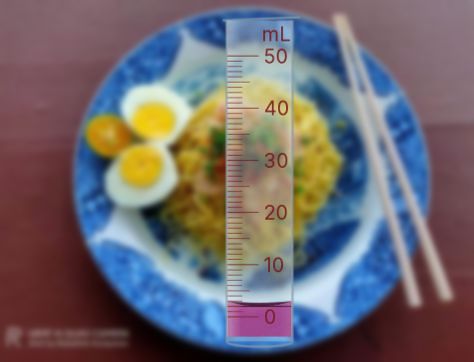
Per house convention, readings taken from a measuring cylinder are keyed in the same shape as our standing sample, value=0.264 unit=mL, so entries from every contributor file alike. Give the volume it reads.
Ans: value=2 unit=mL
